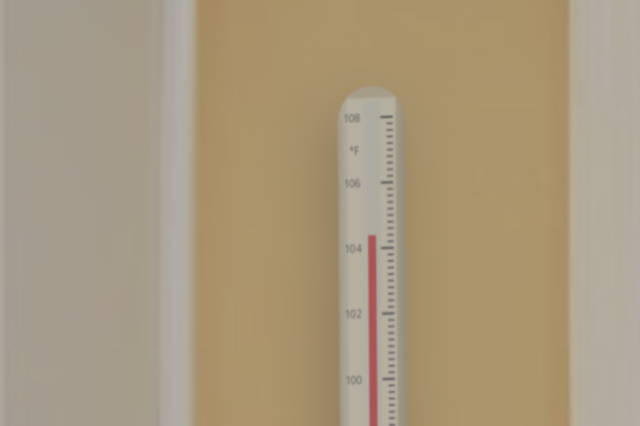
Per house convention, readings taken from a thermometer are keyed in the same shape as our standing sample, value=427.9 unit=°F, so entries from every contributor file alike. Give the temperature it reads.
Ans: value=104.4 unit=°F
